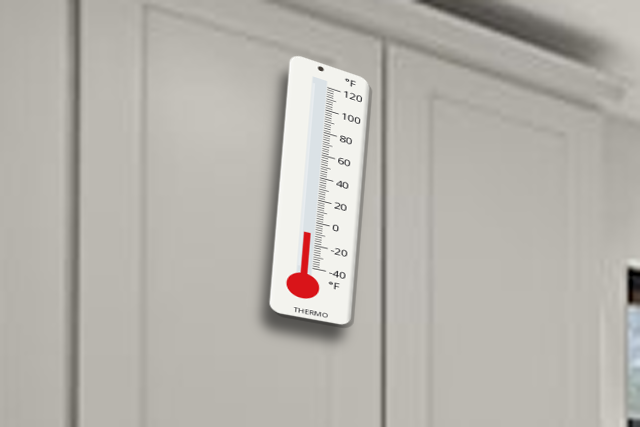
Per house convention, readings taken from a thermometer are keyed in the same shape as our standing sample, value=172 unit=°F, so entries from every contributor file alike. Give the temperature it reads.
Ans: value=-10 unit=°F
